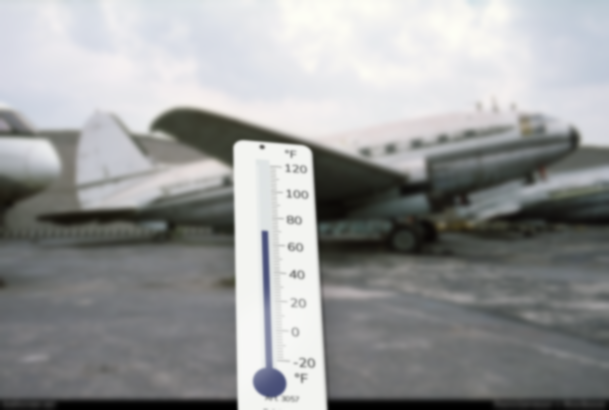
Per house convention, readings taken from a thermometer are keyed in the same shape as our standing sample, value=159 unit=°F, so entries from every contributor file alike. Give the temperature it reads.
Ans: value=70 unit=°F
